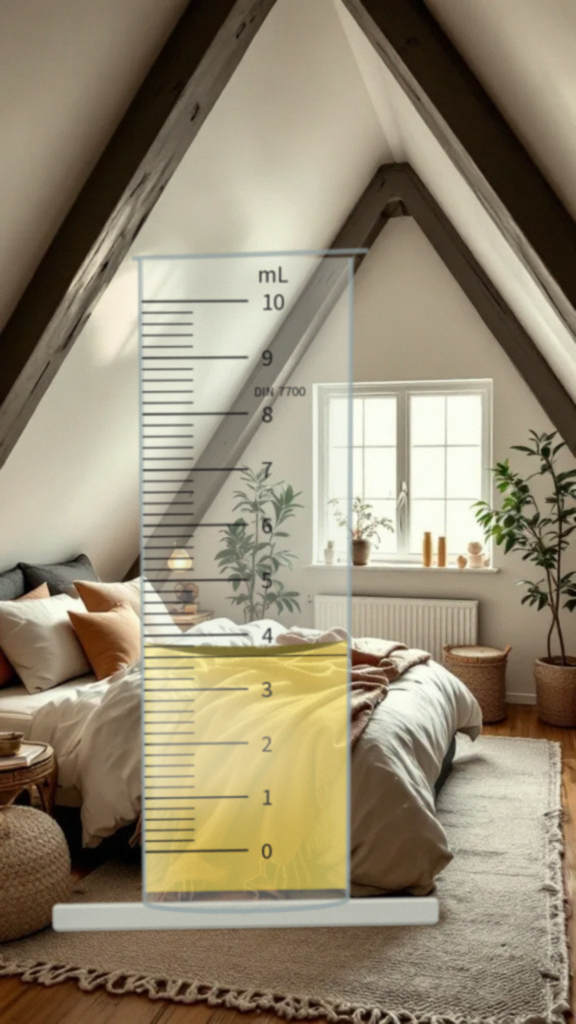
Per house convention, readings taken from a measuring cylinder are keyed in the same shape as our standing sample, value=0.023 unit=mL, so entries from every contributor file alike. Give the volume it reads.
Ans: value=3.6 unit=mL
